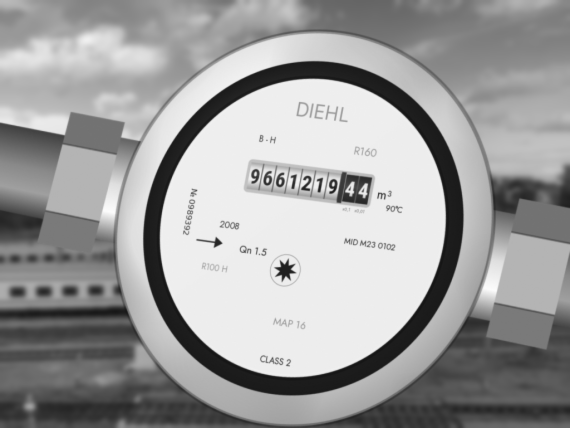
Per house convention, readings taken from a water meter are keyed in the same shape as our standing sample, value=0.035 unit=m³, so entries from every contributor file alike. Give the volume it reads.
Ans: value=9661219.44 unit=m³
